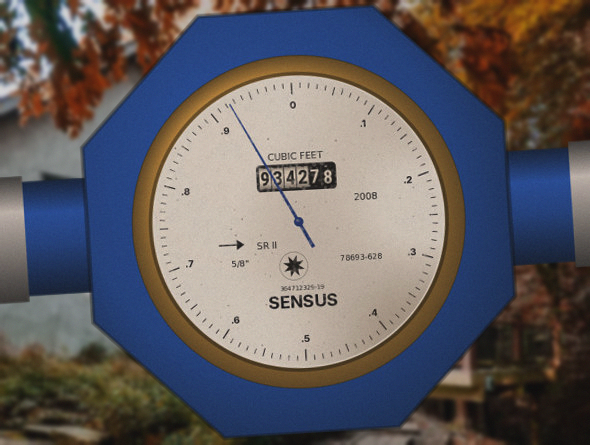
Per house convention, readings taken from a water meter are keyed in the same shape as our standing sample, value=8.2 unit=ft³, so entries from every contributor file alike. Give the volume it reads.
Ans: value=934277.92 unit=ft³
